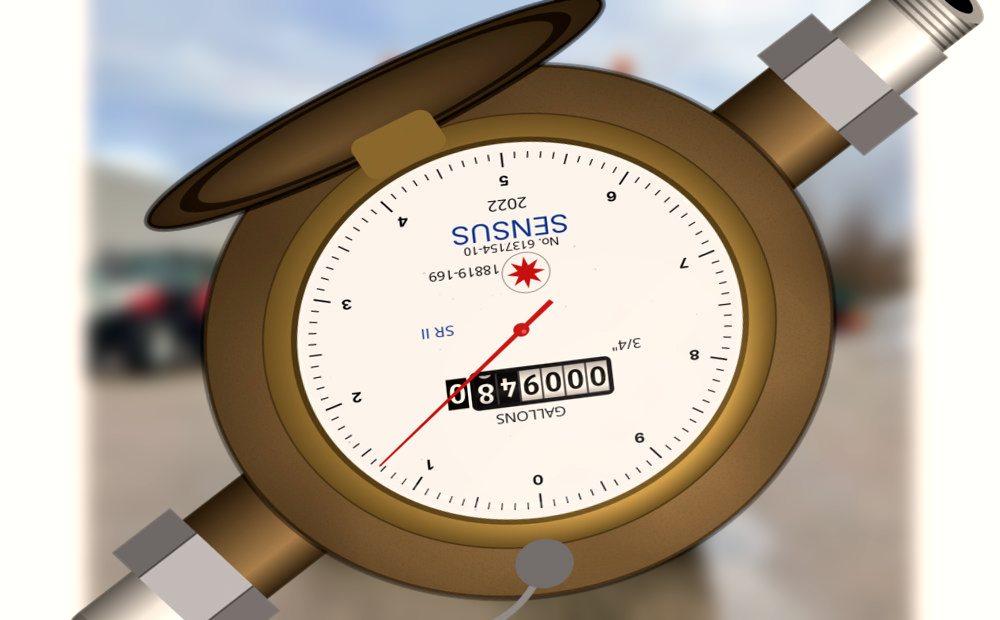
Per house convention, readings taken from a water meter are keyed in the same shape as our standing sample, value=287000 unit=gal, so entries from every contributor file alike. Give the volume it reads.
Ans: value=9481.3 unit=gal
